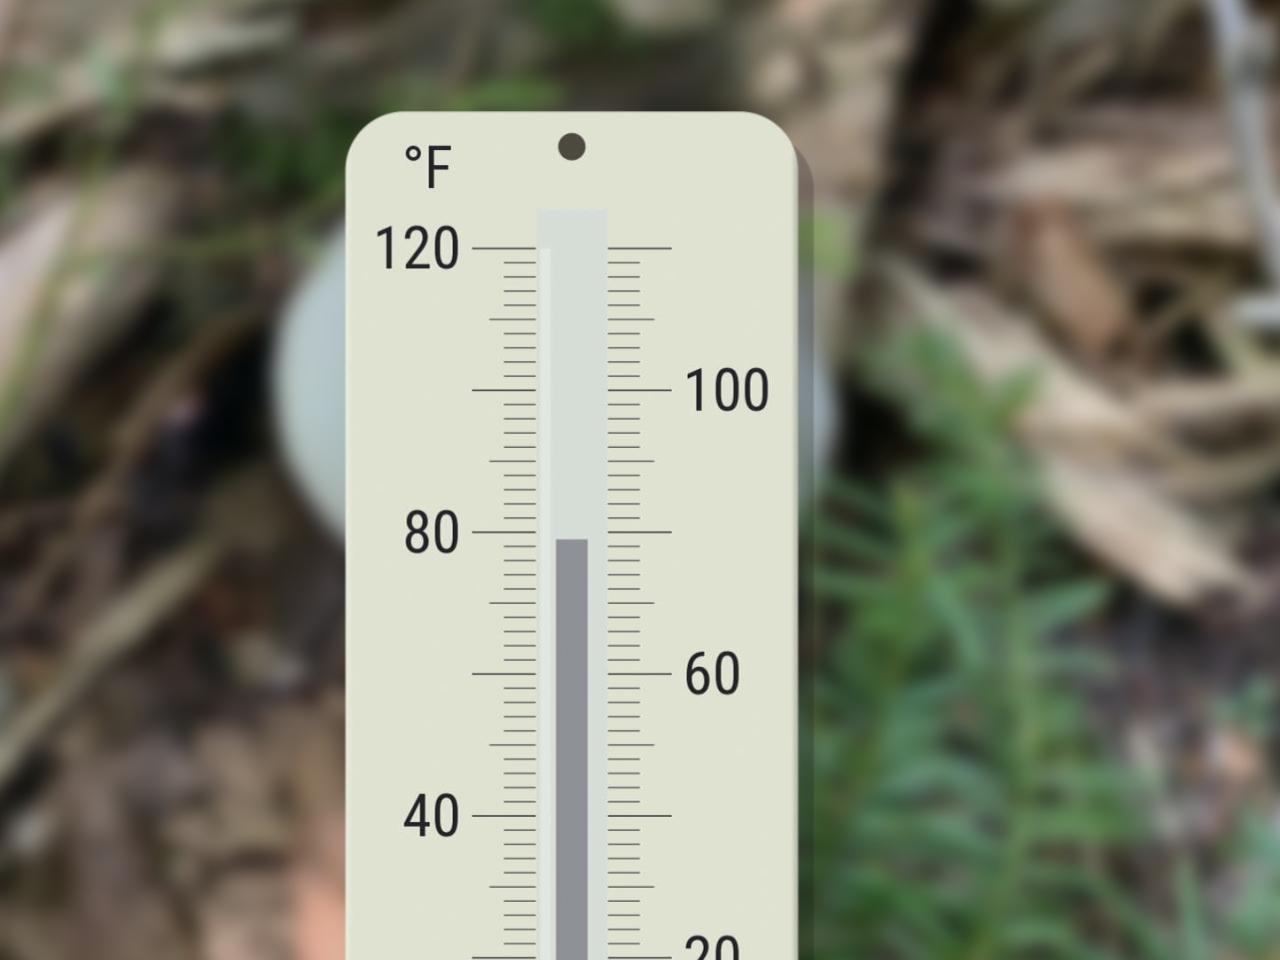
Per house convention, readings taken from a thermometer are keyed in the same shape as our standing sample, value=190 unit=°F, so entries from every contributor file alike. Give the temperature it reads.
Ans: value=79 unit=°F
